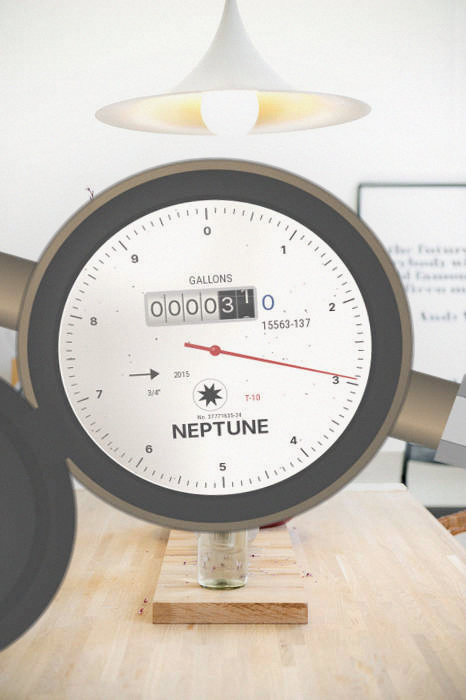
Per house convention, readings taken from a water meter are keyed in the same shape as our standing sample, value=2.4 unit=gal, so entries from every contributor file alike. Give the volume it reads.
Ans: value=312.9 unit=gal
